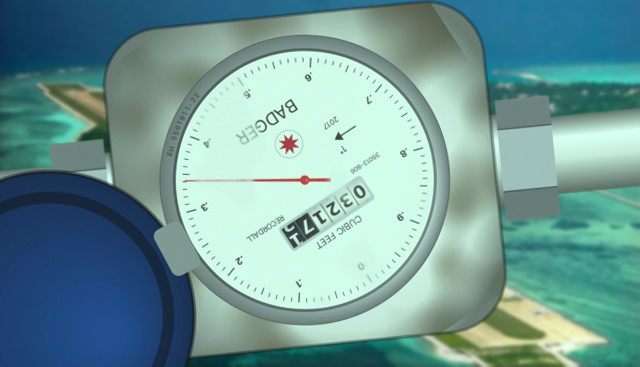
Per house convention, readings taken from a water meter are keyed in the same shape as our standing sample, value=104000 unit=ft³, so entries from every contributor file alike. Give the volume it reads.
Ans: value=32171.34 unit=ft³
